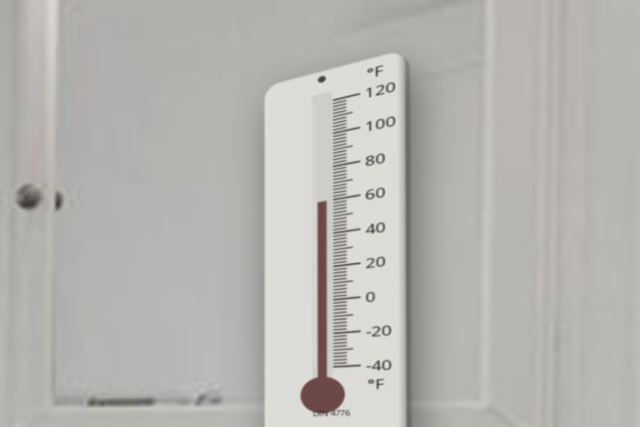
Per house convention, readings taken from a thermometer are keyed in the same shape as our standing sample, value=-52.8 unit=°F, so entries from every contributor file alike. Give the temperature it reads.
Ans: value=60 unit=°F
